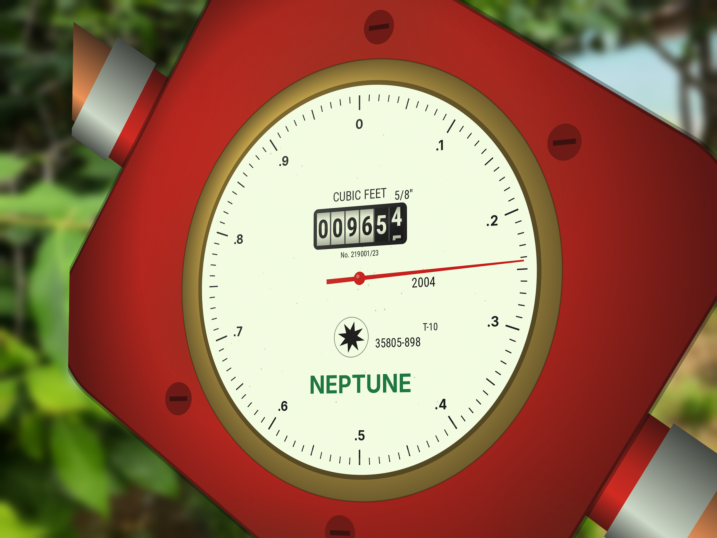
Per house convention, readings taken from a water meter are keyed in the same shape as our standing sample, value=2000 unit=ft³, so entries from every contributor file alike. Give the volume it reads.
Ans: value=9654.24 unit=ft³
